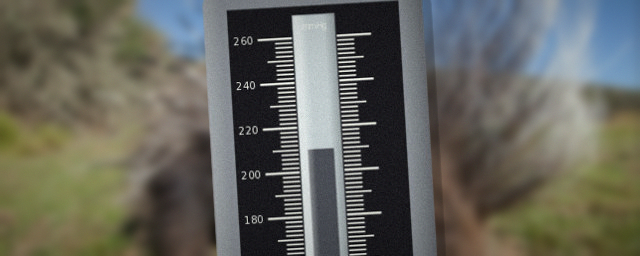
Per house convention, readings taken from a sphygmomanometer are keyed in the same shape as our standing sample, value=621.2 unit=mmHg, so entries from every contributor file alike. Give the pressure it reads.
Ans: value=210 unit=mmHg
